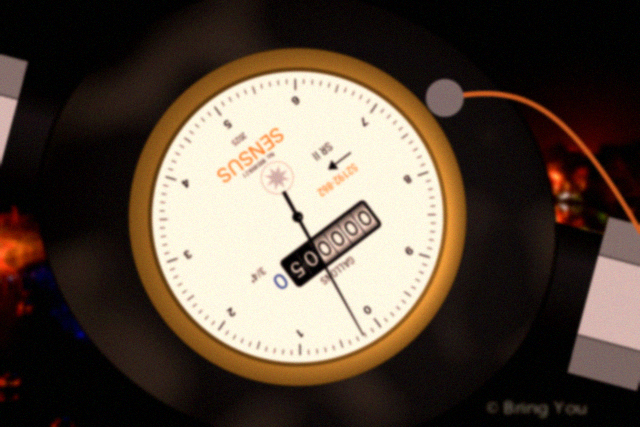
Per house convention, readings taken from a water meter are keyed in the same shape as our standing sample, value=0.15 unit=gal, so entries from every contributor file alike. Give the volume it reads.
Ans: value=50.2 unit=gal
